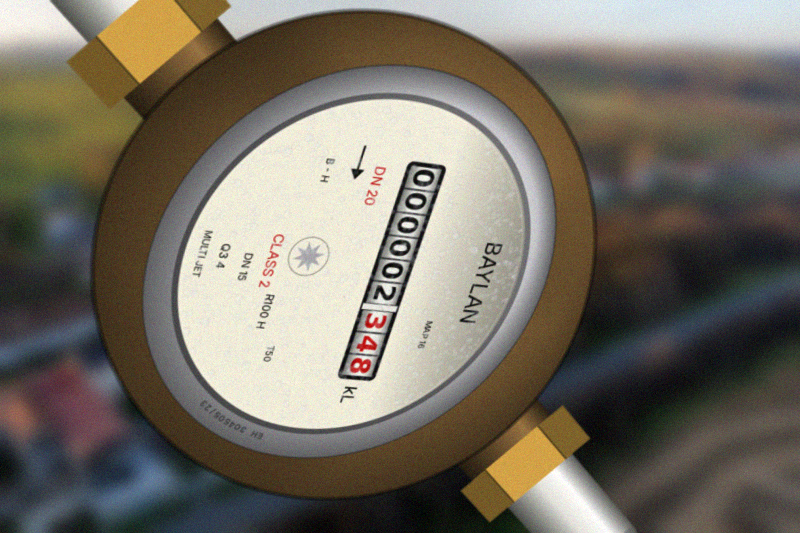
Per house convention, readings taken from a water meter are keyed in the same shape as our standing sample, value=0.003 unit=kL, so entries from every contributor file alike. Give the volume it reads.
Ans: value=2.348 unit=kL
